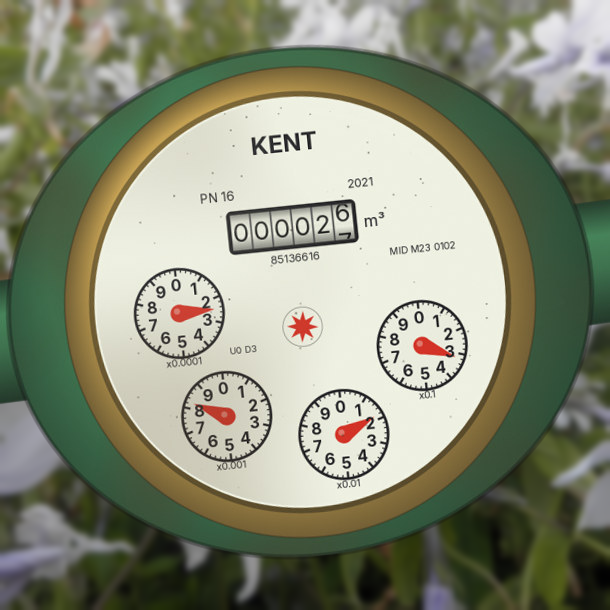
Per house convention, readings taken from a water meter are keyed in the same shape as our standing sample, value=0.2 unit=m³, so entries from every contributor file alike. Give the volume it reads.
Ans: value=26.3182 unit=m³
